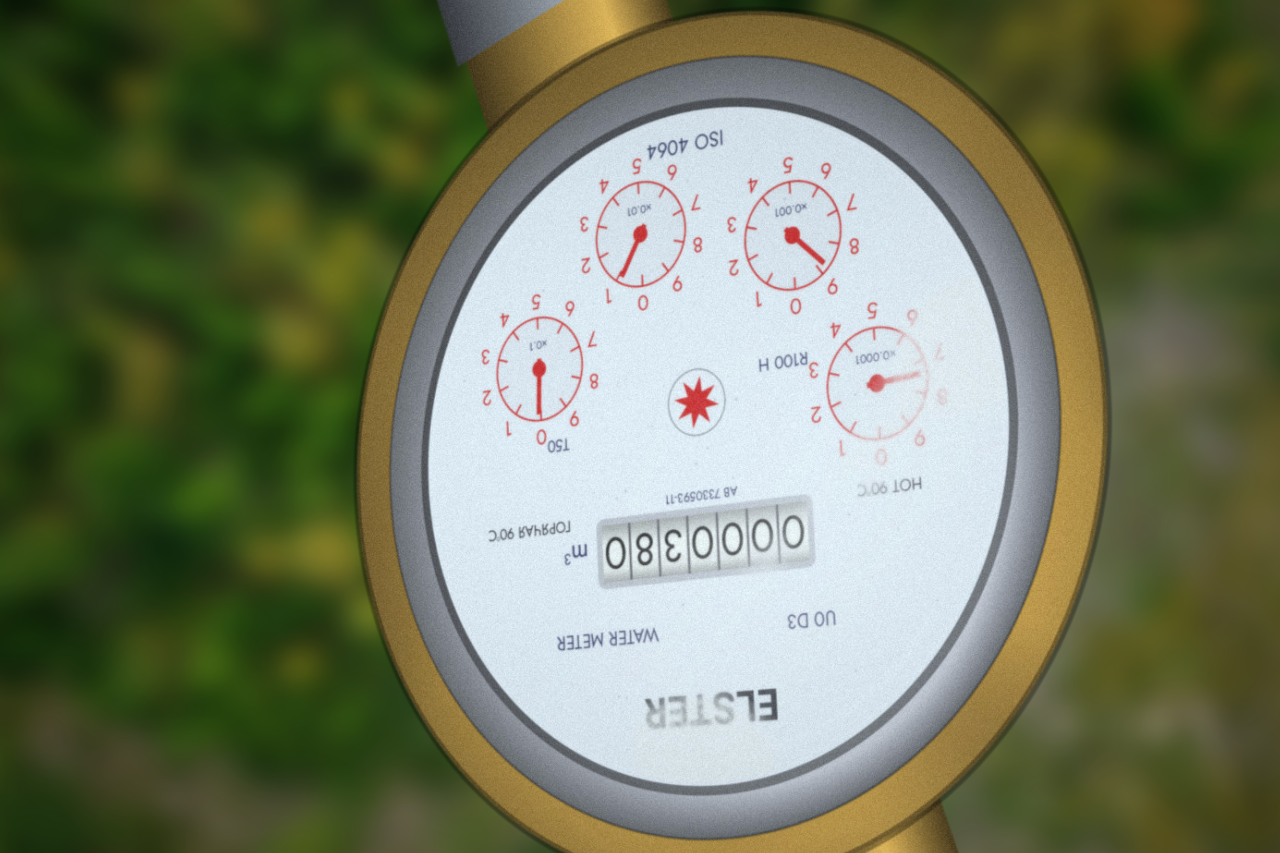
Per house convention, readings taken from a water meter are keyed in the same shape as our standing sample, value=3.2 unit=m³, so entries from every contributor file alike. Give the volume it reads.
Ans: value=380.0087 unit=m³
